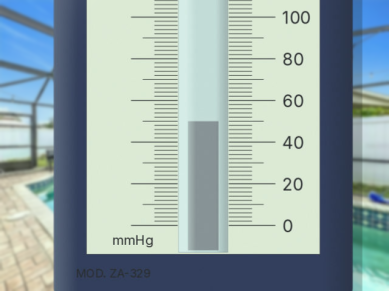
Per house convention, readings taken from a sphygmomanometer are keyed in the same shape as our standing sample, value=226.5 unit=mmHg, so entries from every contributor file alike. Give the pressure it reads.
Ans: value=50 unit=mmHg
